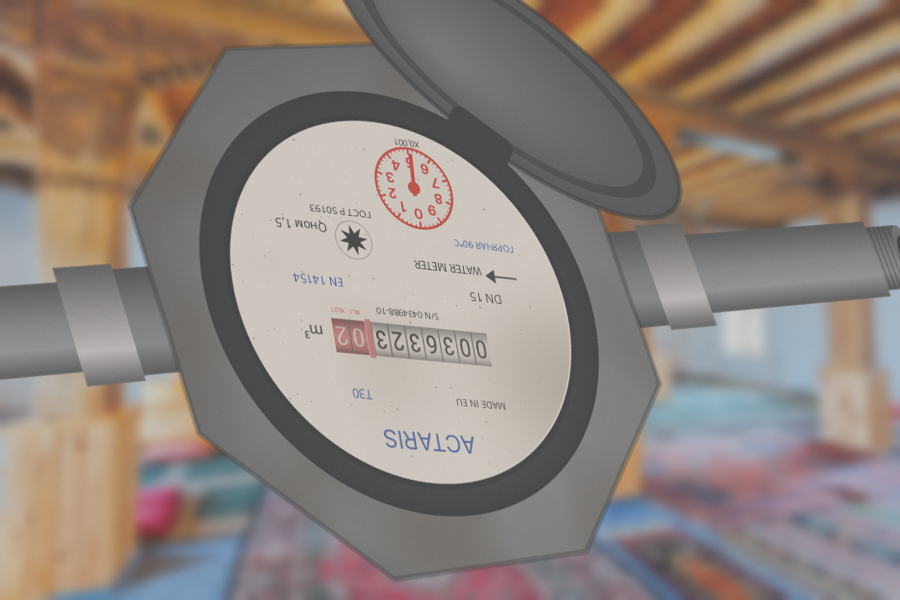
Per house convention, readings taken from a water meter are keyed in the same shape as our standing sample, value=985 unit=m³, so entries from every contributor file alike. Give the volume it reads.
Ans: value=36323.025 unit=m³
